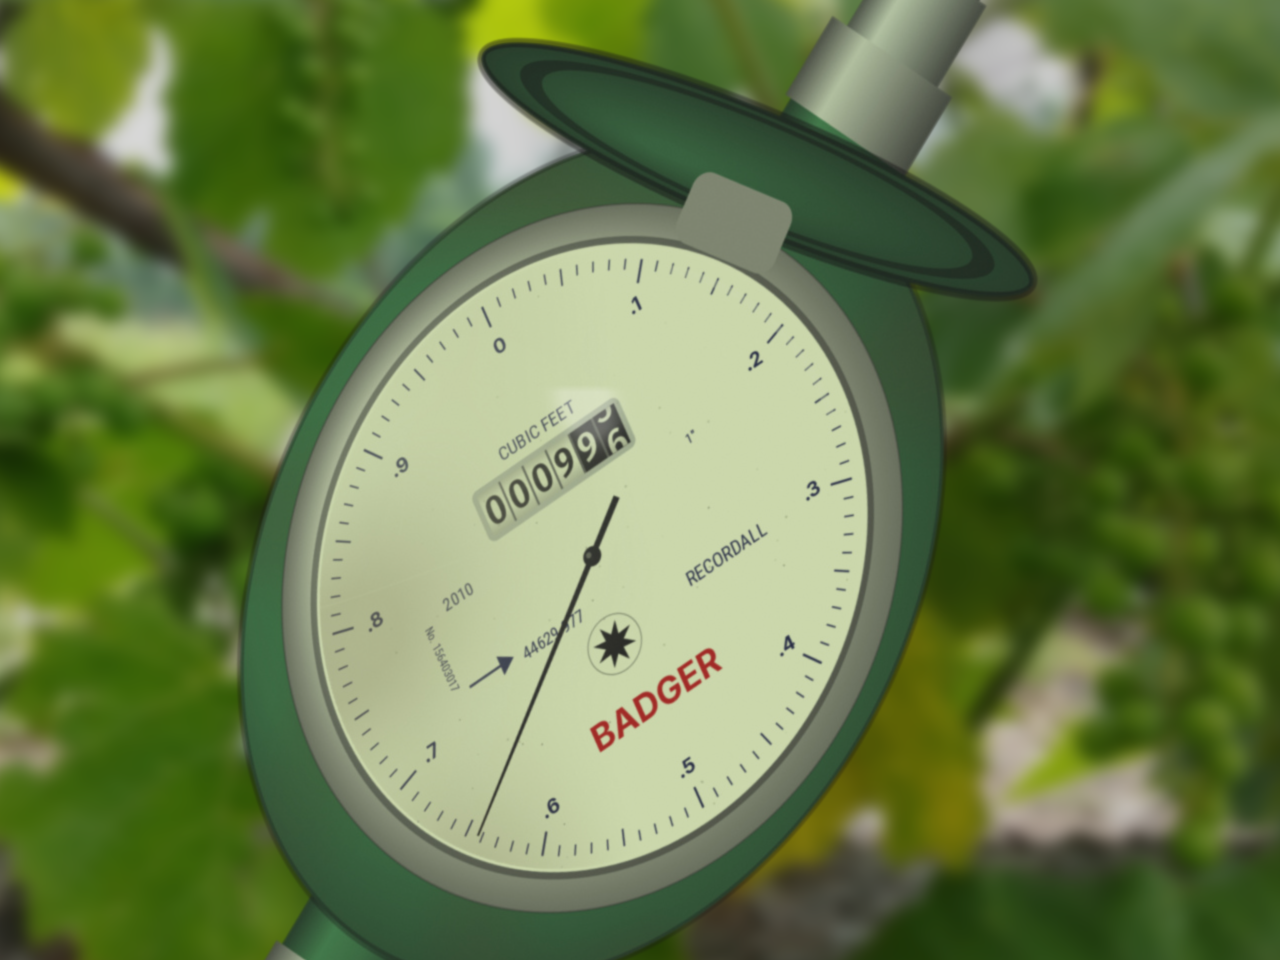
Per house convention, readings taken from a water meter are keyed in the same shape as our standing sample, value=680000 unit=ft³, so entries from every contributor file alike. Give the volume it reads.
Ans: value=995.64 unit=ft³
